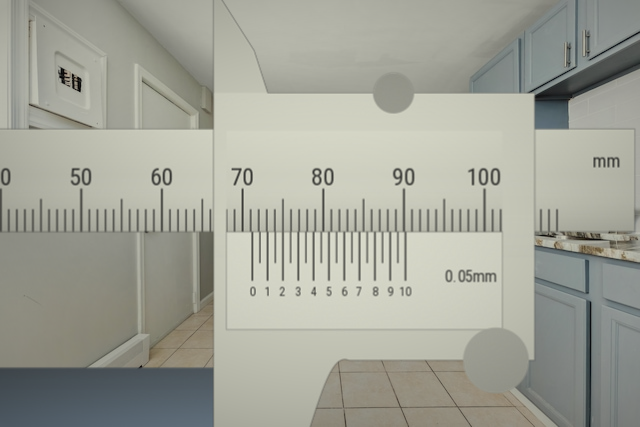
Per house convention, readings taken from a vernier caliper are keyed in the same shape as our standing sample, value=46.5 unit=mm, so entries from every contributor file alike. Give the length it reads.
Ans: value=71.2 unit=mm
